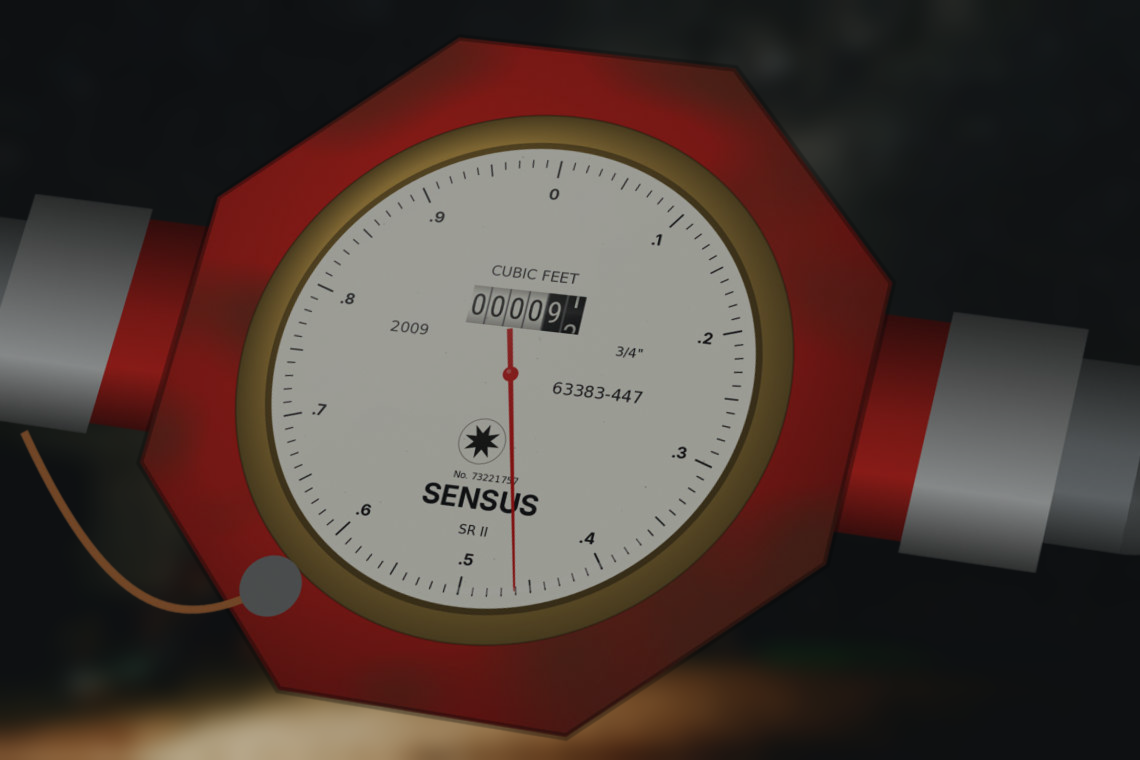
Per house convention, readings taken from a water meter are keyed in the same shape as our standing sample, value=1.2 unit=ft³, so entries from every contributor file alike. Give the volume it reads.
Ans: value=91.46 unit=ft³
